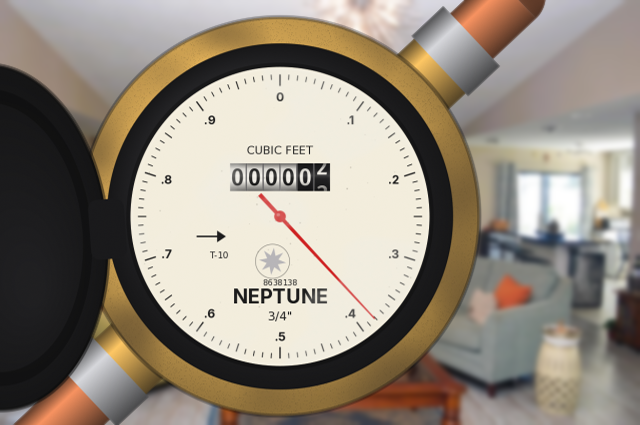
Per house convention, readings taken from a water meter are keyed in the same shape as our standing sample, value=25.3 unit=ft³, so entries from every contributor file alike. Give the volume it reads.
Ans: value=2.38 unit=ft³
